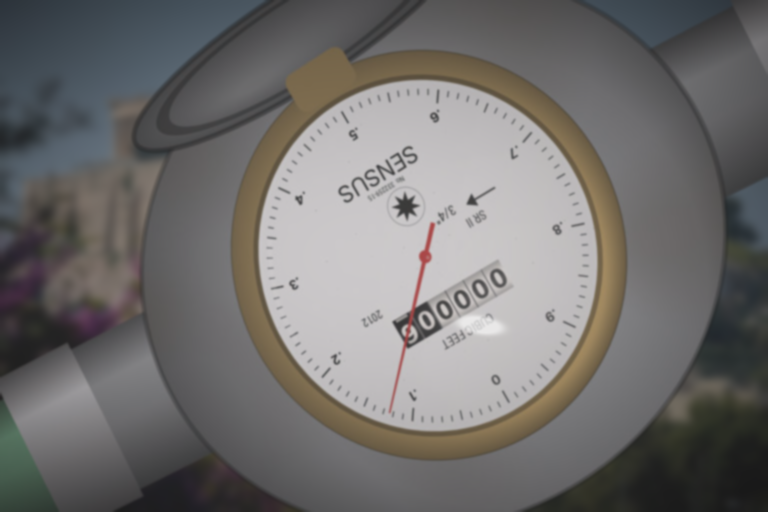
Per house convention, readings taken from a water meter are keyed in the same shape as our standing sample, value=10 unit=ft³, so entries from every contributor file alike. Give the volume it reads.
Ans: value=6.12 unit=ft³
